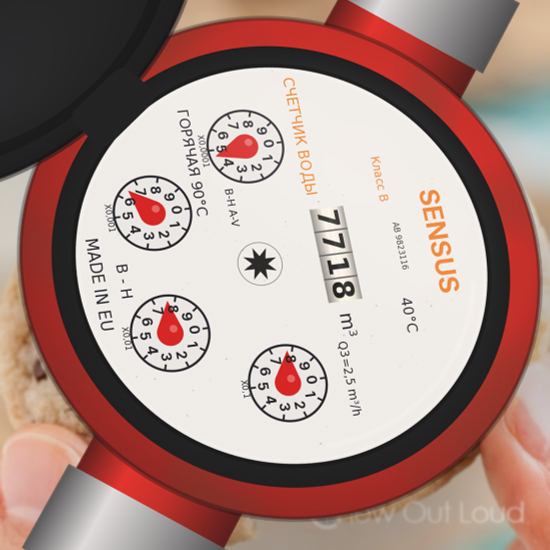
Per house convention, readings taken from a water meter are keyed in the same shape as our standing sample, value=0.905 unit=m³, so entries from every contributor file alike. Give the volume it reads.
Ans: value=7718.7764 unit=m³
